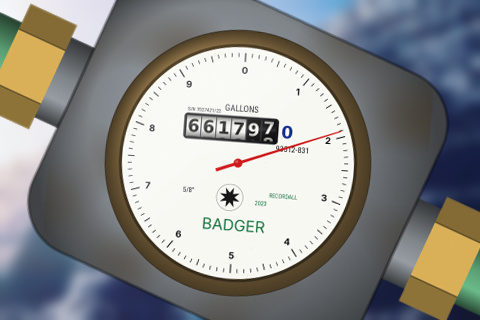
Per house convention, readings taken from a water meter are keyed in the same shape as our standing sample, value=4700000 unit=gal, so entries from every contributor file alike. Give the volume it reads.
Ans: value=6617971.9 unit=gal
